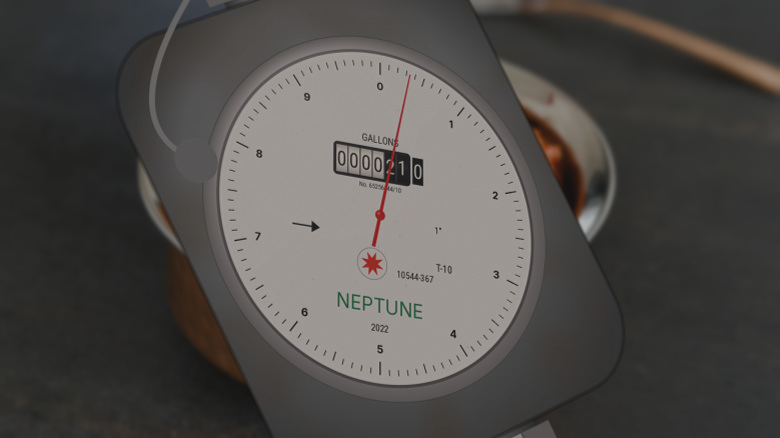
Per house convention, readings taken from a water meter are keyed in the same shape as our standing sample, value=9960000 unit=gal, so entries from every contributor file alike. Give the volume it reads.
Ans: value=210.3 unit=gal
